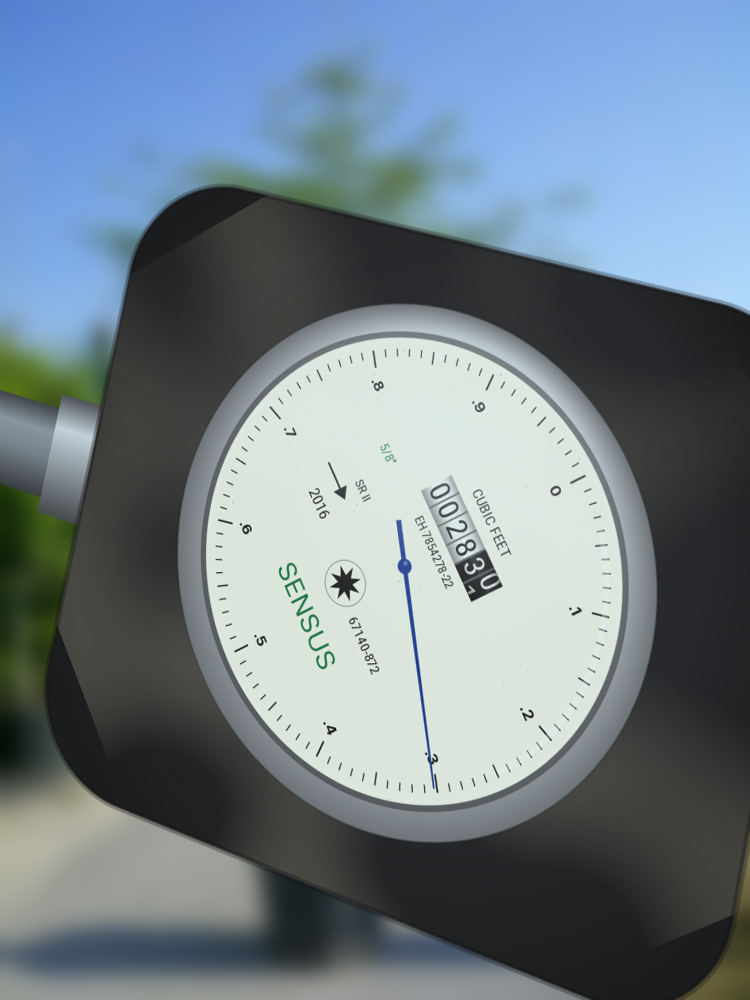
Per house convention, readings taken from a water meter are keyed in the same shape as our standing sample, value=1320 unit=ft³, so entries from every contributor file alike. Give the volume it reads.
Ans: value=2830.30 unit=ft³
